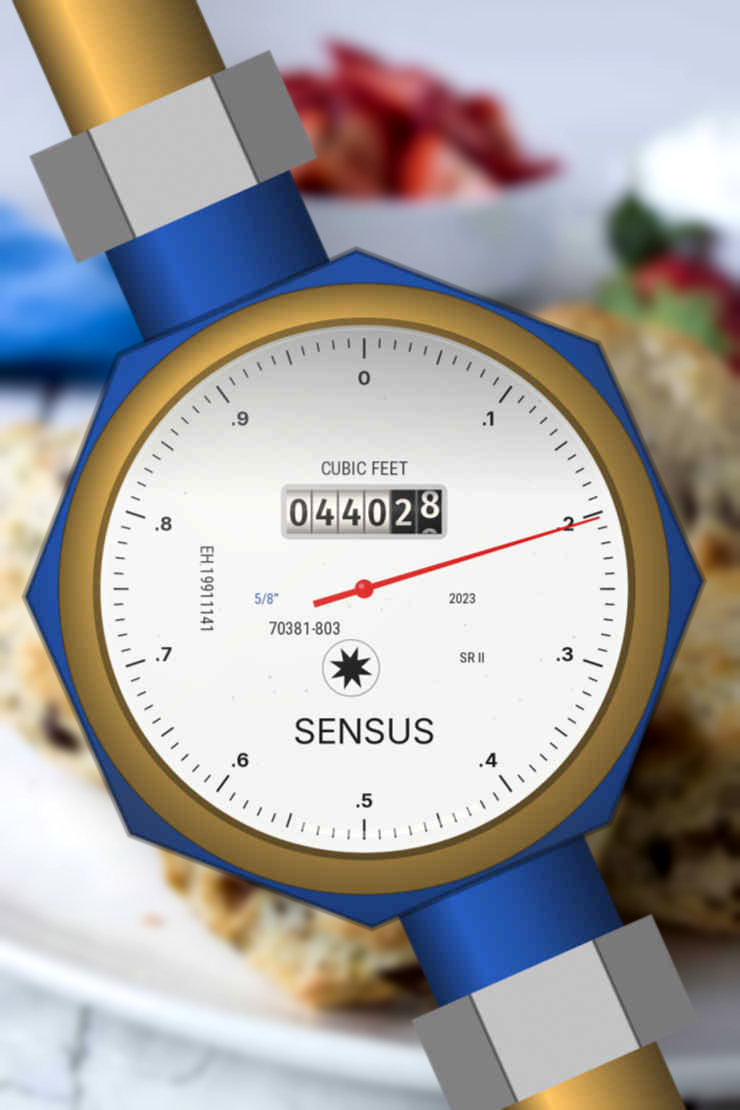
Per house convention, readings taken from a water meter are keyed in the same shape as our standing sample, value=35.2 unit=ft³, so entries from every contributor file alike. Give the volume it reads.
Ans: value=44028.20 unit=ft³
